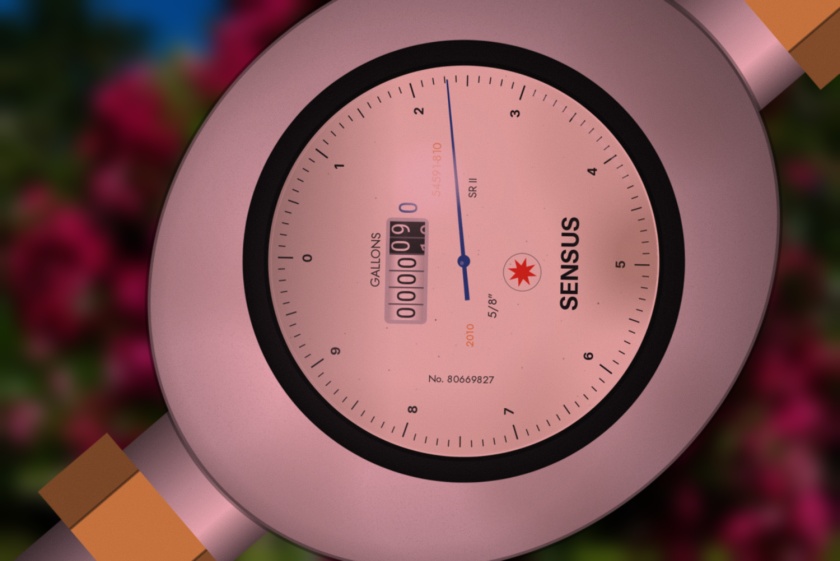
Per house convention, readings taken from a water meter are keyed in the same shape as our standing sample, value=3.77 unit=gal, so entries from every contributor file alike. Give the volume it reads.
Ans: value=92.3 unit=gal
